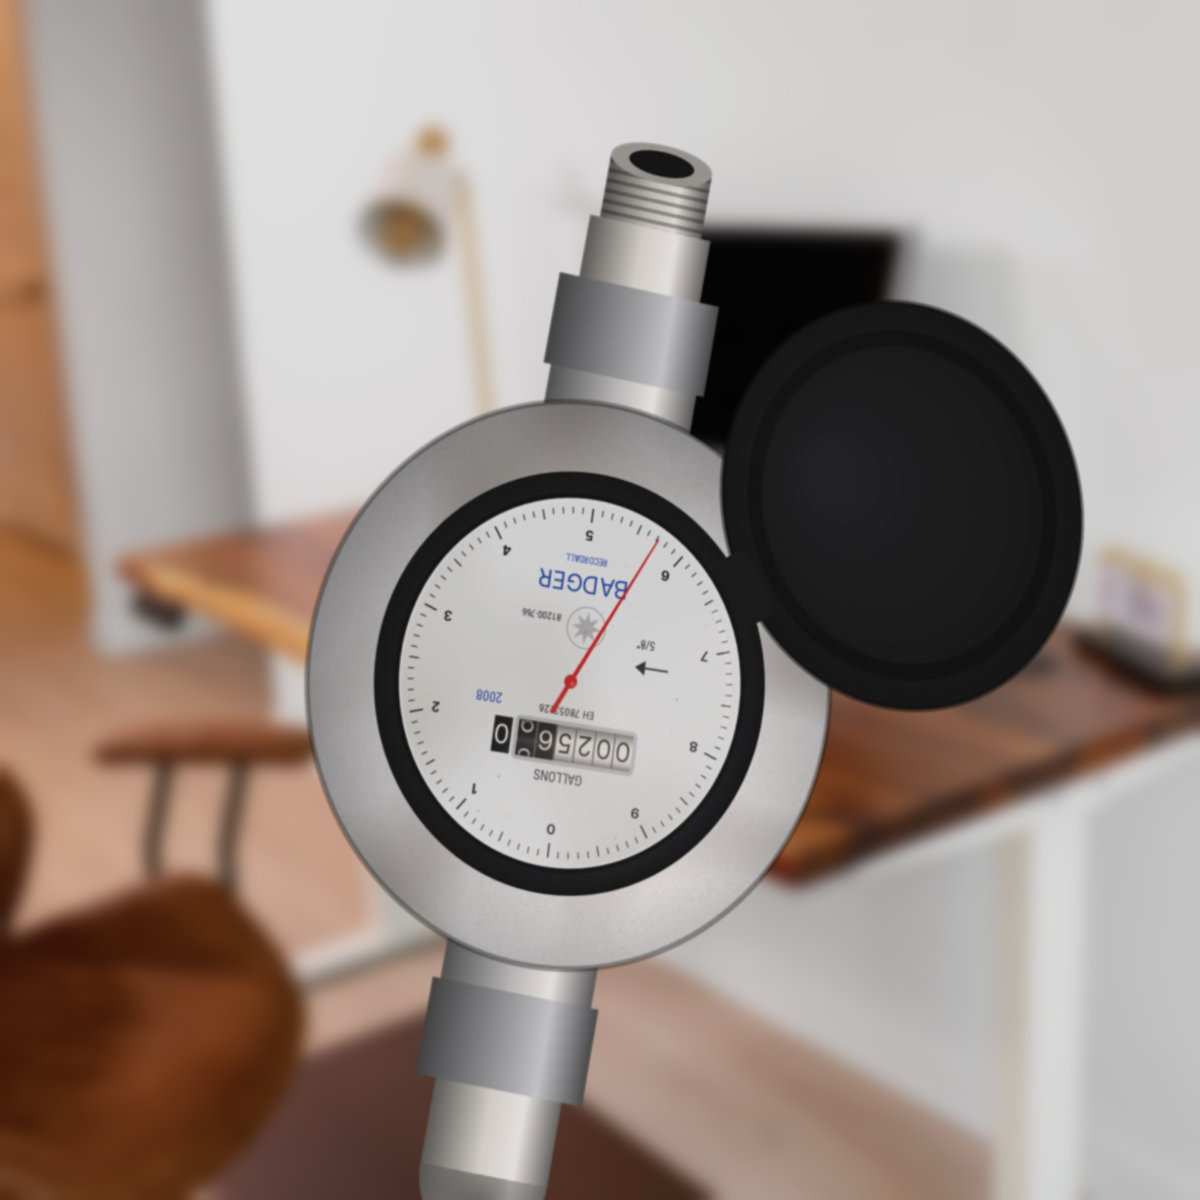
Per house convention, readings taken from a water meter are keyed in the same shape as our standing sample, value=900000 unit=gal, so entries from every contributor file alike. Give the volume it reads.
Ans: value=25685.7 unit=gal
